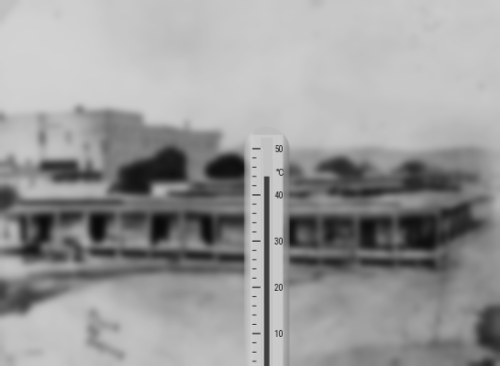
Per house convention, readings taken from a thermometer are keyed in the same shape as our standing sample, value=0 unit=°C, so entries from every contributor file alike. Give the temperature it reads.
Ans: value=44 unit=°C
